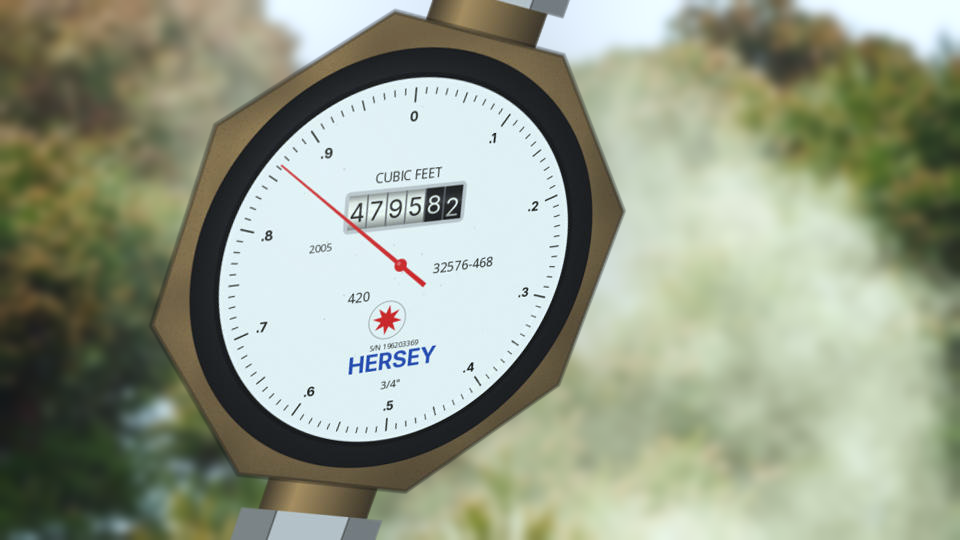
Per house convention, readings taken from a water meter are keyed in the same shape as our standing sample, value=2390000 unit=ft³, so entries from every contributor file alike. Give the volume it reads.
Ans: value=479581.86 unit=ft³
